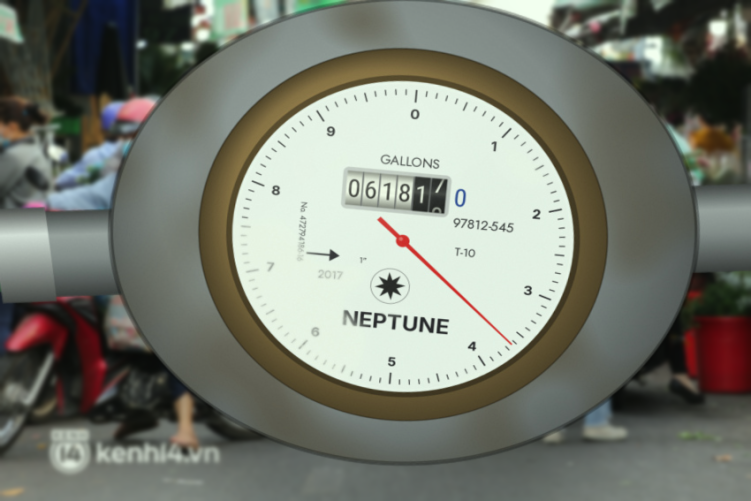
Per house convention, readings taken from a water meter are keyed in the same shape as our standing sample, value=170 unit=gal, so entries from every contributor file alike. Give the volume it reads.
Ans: value=618173.6 unit=gal
